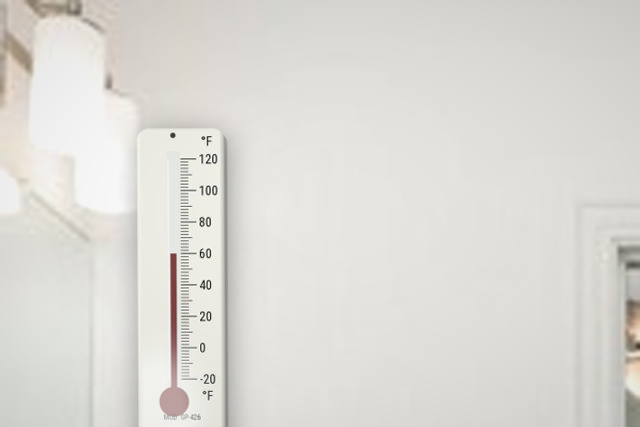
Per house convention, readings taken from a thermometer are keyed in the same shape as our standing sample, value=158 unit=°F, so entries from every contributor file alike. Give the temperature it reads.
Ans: value=60 unit=°F
